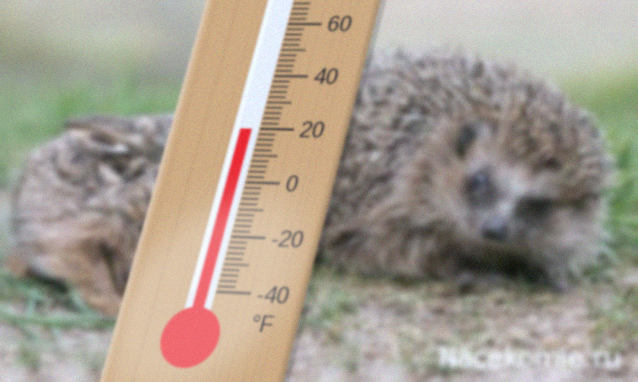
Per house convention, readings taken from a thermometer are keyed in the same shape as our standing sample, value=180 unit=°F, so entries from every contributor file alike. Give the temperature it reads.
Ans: value=20 unit=°F
